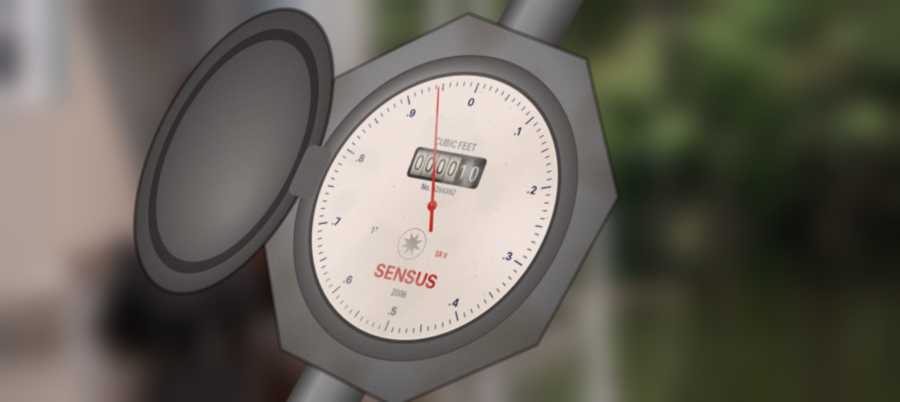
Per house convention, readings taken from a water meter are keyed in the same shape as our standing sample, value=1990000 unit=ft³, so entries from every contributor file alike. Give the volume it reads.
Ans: value=9.94 unit=ft³
